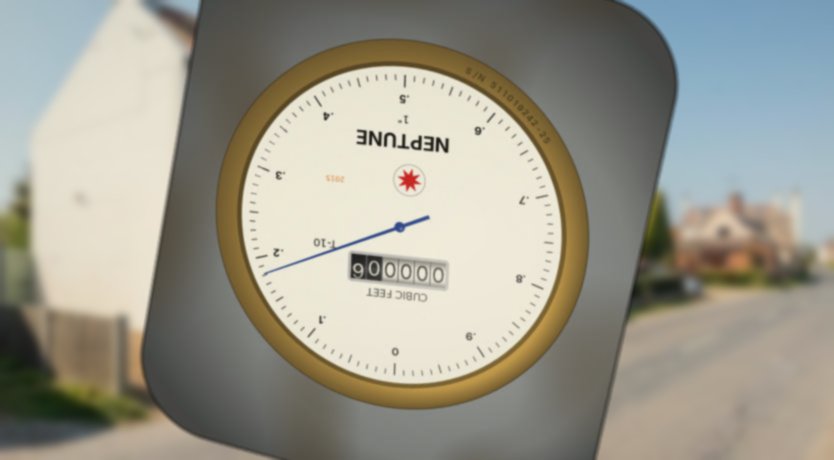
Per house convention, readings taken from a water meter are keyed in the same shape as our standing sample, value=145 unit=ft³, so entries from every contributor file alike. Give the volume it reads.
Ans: value=6.18 unit=ft³
